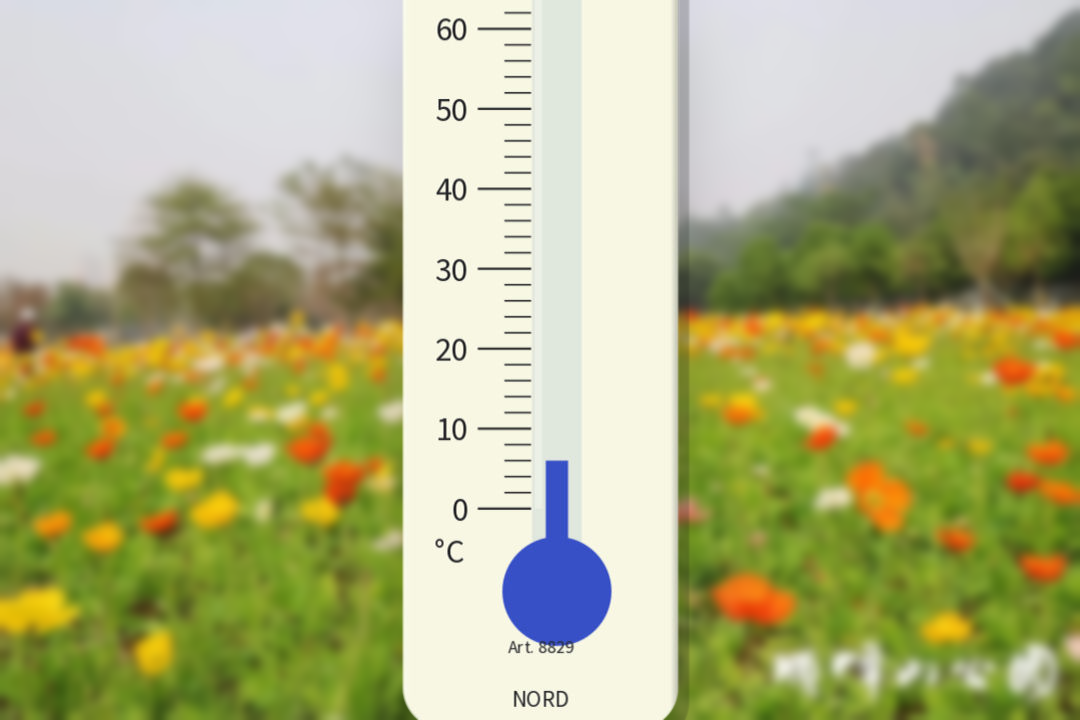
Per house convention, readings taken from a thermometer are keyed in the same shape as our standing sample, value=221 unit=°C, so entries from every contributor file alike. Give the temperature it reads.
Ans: value=6 unit=°C
